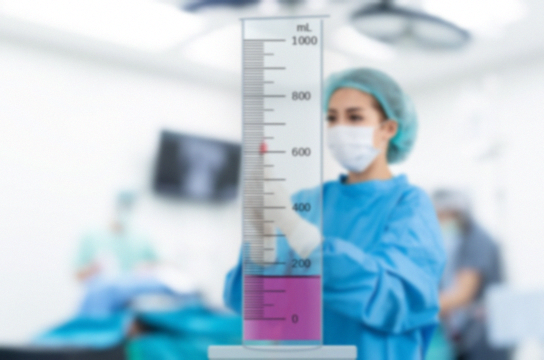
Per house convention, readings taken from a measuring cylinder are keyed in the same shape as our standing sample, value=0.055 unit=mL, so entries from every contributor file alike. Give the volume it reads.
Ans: value=150 unit=mL
